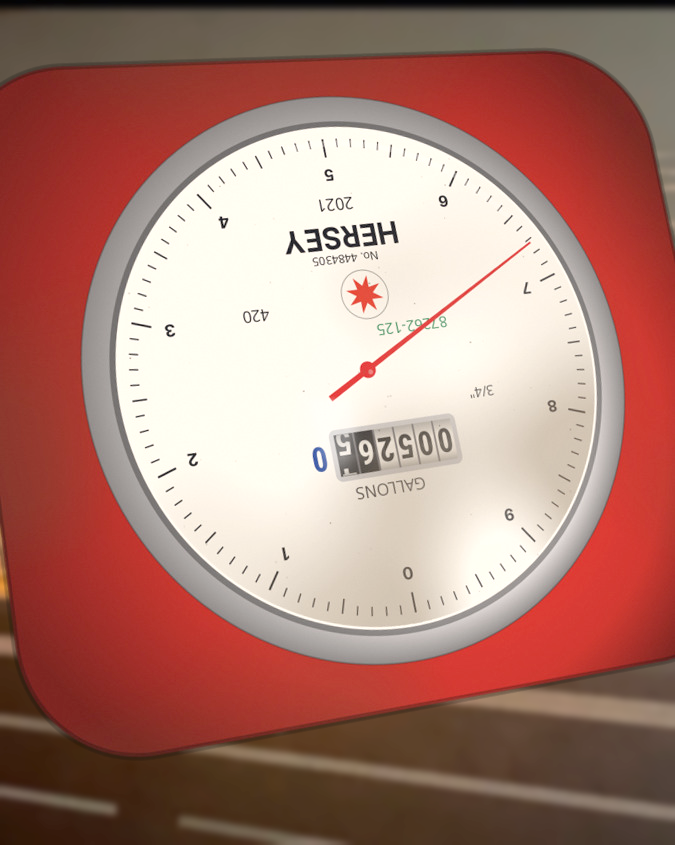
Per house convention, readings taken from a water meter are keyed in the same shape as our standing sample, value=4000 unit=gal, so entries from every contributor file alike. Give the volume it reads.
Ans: value=52646.7 unit=gal
